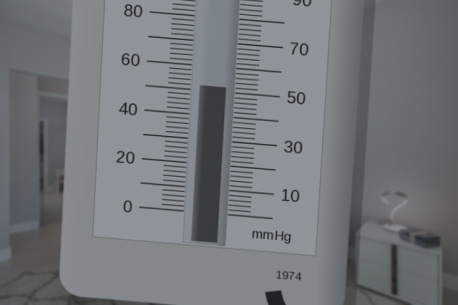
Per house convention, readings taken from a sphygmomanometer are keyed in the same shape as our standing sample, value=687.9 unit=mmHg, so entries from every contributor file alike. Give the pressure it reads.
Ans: value=52 unit=mmHg
